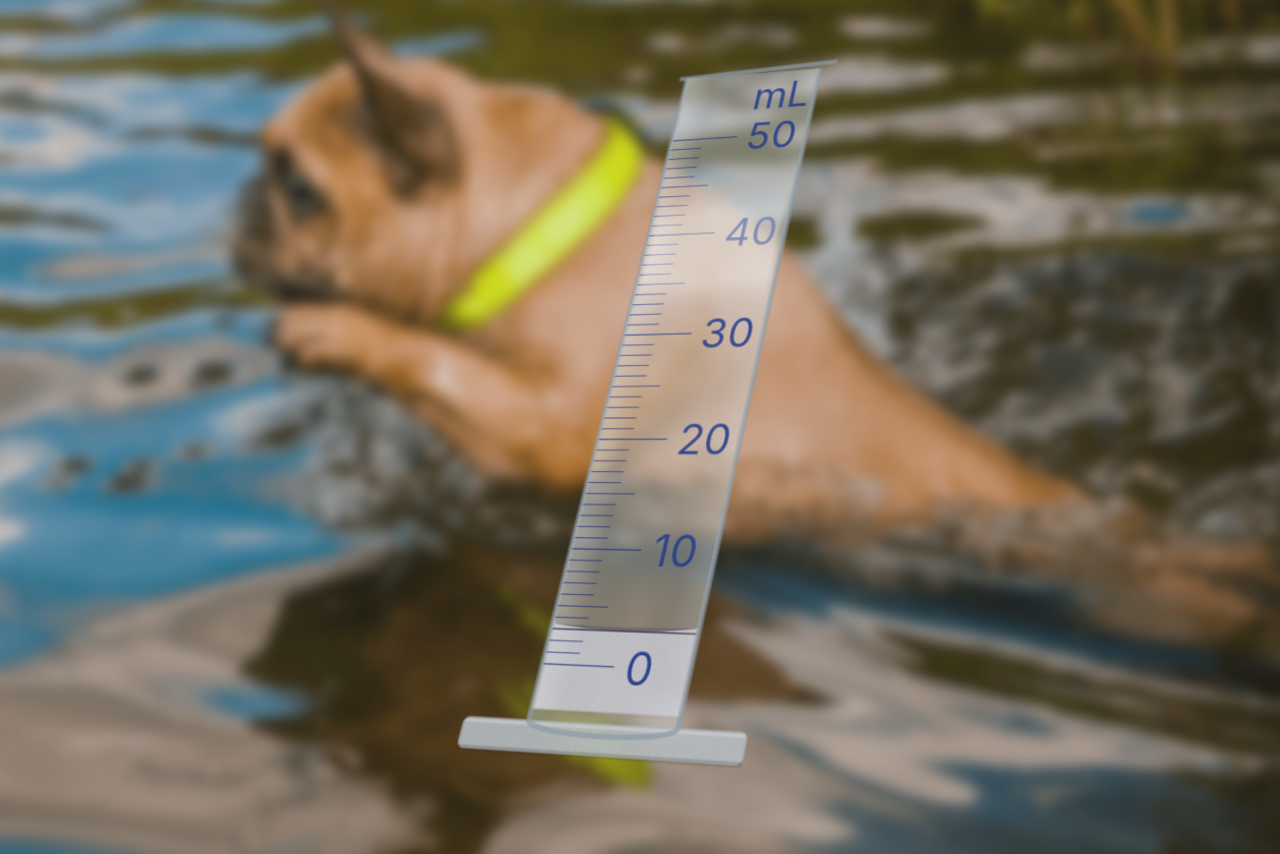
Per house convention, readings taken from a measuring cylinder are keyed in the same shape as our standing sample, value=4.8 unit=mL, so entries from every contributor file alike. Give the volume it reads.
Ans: value=3 unit=mL
